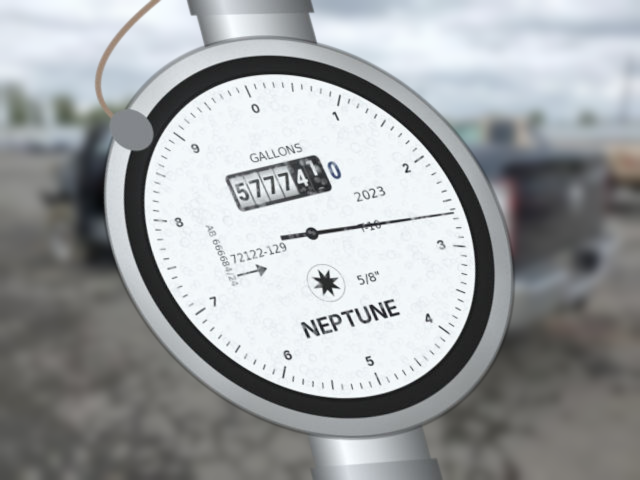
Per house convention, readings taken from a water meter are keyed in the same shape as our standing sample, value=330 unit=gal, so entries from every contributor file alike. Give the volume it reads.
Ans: value=5777412.6 unit=gal
